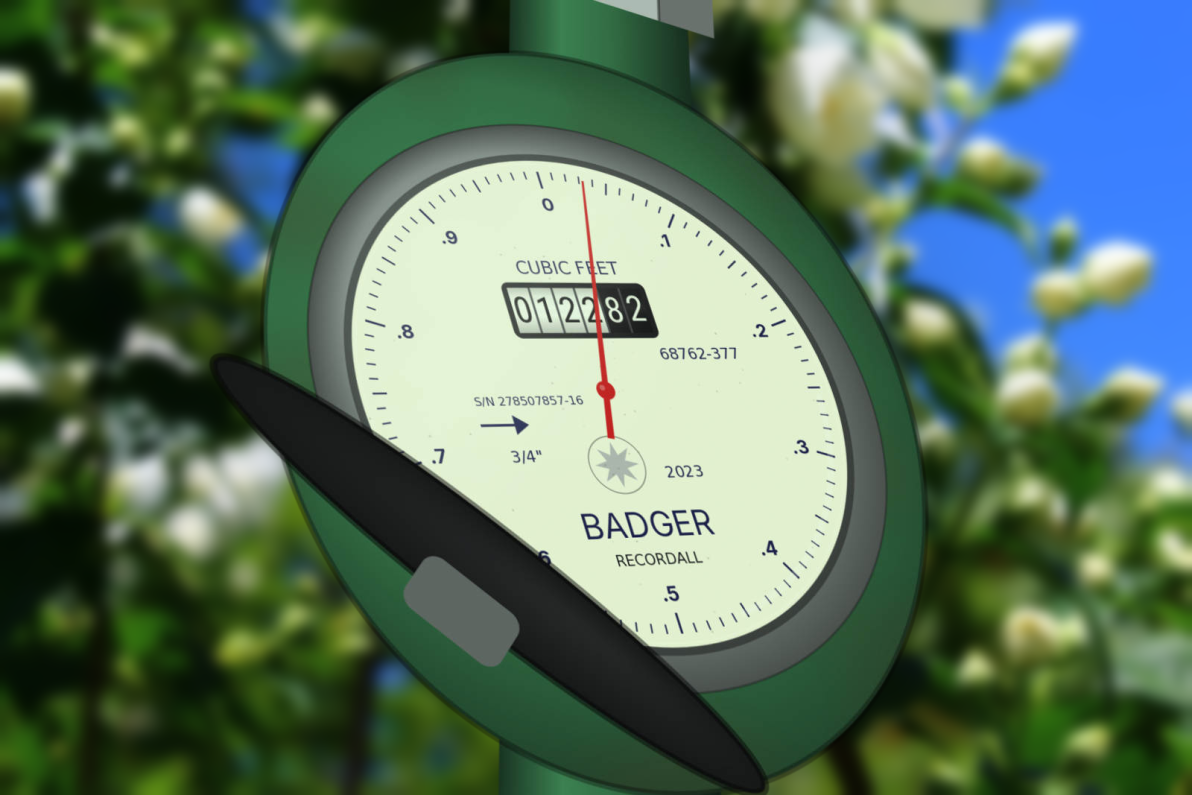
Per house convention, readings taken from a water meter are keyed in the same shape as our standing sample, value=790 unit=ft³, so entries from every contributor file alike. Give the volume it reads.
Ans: value=12282.03 unit=ft³
